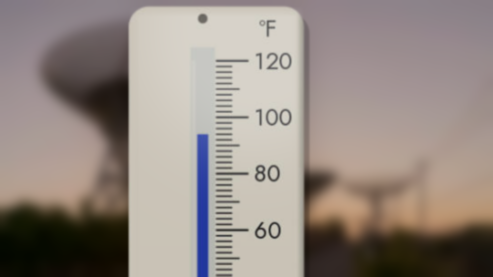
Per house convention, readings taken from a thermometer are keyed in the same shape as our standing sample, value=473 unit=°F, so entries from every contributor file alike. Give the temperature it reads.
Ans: value=94 unit=°F
